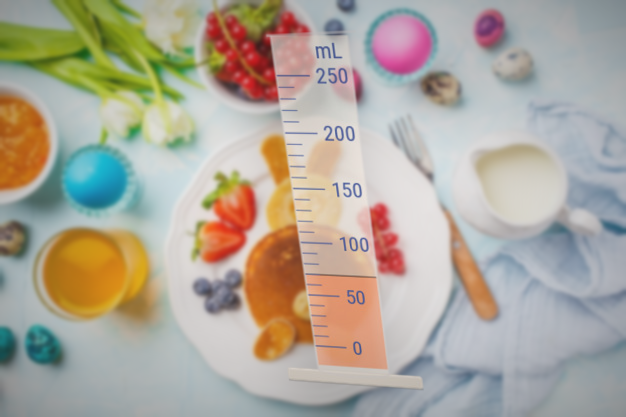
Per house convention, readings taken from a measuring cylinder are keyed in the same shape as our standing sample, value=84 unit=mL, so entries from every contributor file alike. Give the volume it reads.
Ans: value=70 unit=mL
